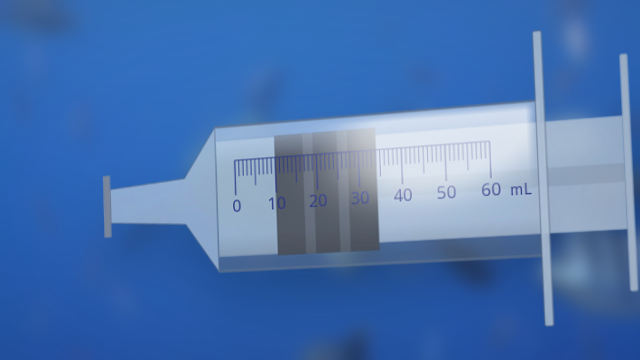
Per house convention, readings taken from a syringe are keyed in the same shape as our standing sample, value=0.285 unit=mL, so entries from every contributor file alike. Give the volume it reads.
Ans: value=10 unit=mL
